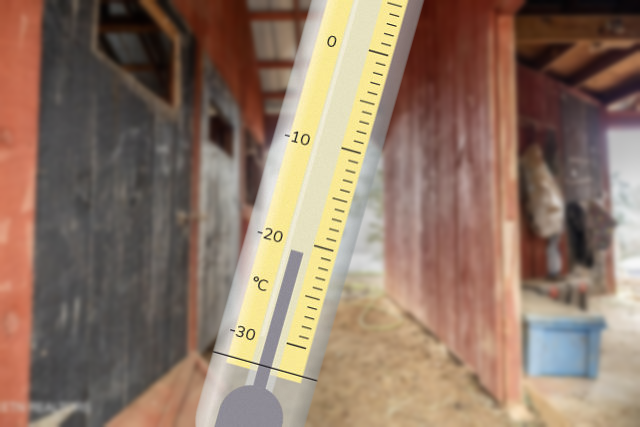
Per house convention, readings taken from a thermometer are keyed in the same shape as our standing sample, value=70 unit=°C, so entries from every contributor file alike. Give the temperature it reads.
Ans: value=-21 unit=°C
